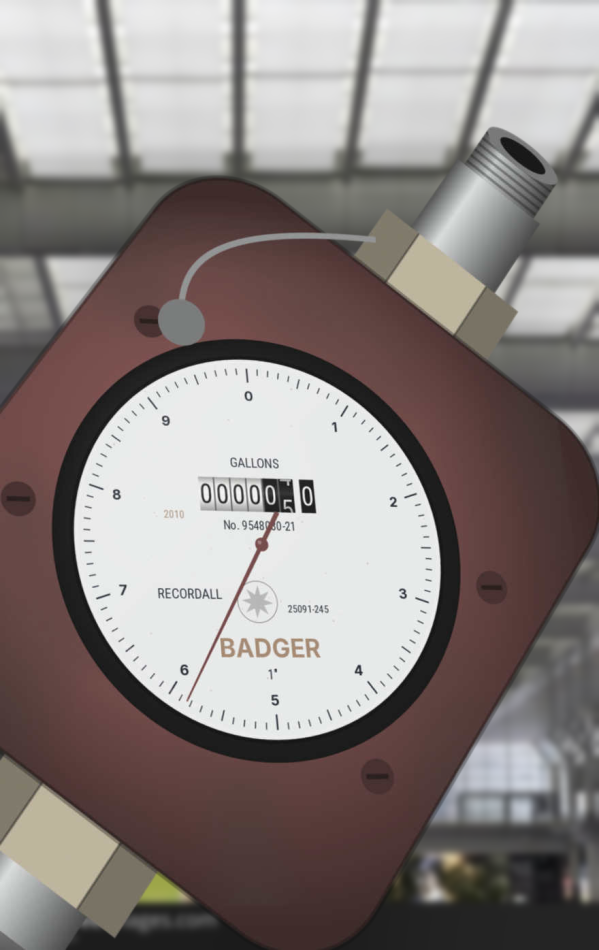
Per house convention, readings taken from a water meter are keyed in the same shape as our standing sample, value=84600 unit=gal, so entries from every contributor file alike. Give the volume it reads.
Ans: value=45.8 unit=gal
